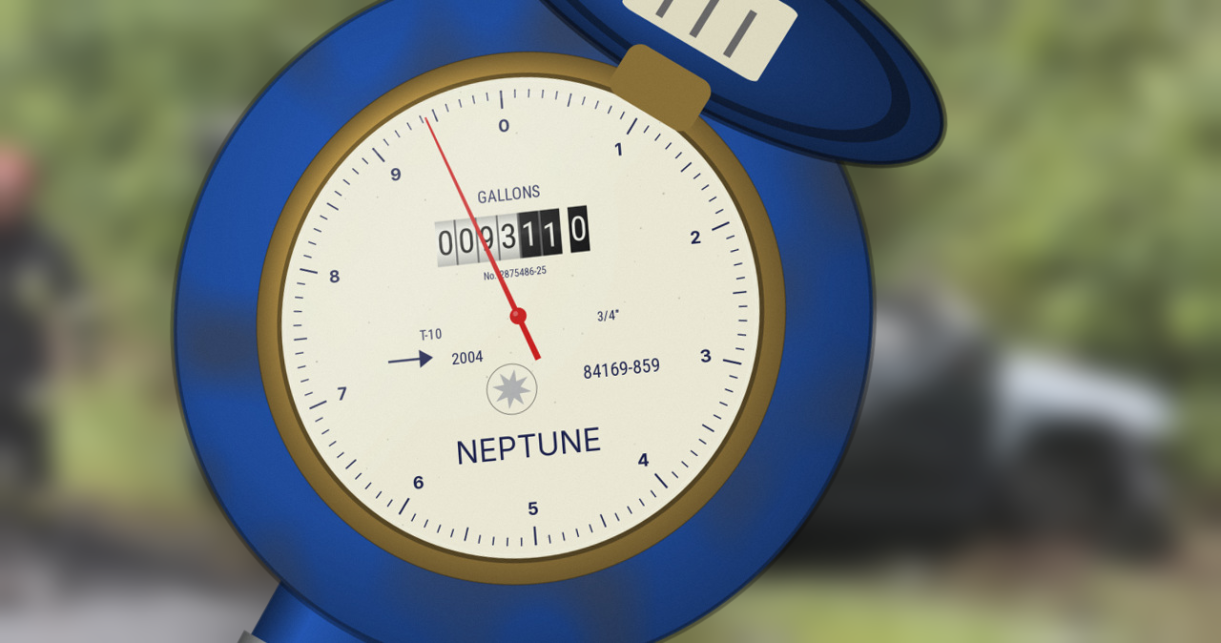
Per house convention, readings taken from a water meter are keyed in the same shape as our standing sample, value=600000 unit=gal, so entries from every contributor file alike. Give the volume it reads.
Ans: value=93109.4 unit=gal
